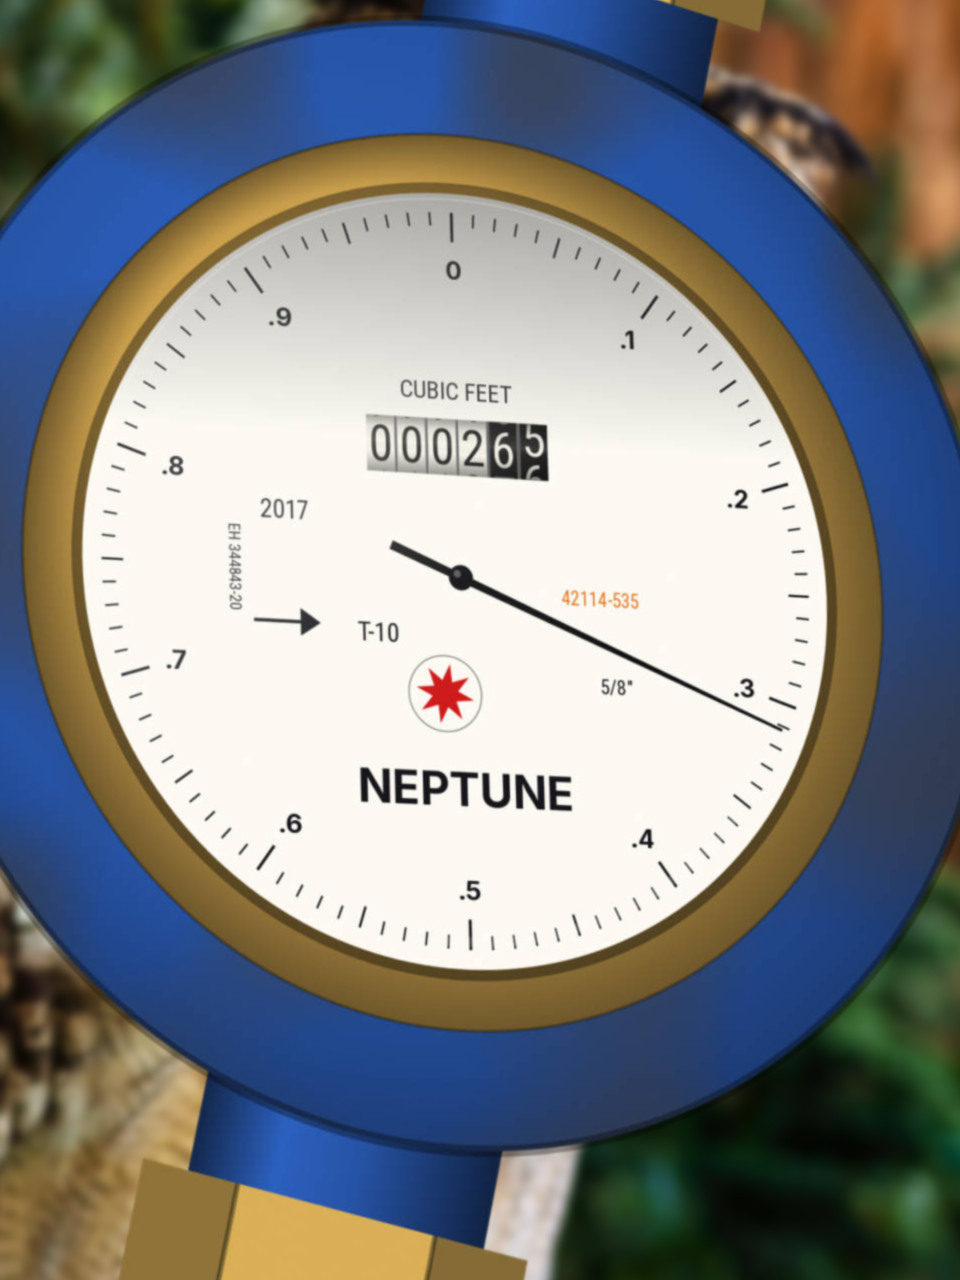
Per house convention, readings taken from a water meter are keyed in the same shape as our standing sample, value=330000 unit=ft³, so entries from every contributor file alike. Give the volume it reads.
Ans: value=265.31 unit=ft³
